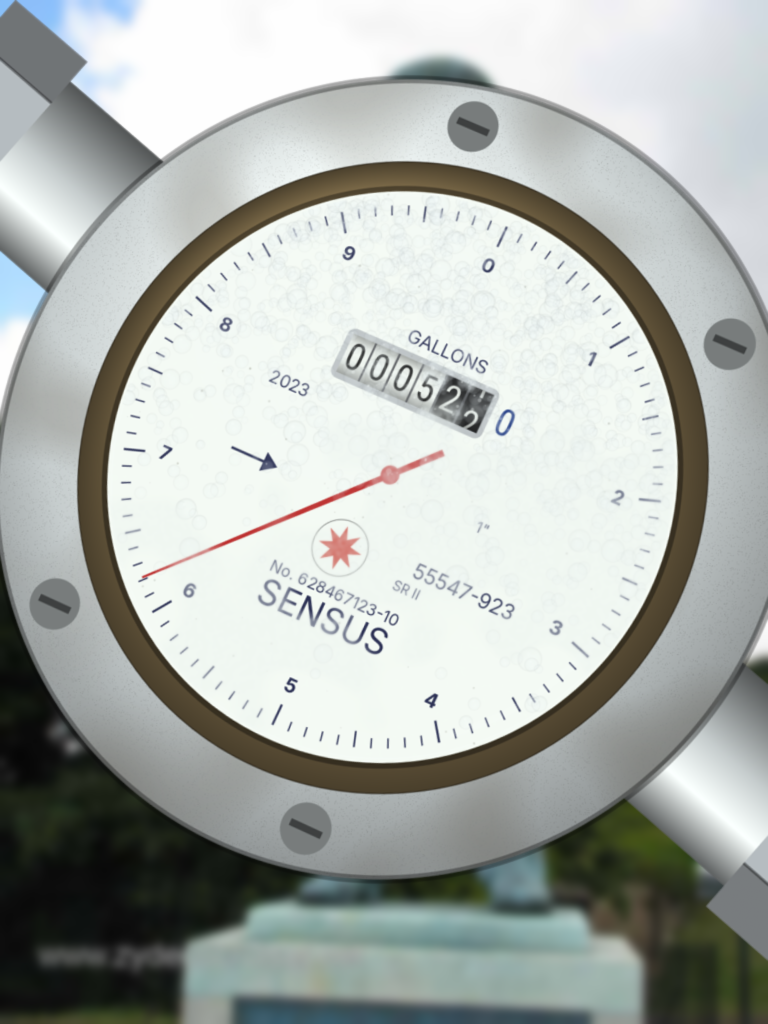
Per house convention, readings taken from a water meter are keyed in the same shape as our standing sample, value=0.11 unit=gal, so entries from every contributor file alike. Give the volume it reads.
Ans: value=5216.2 unit=gal
